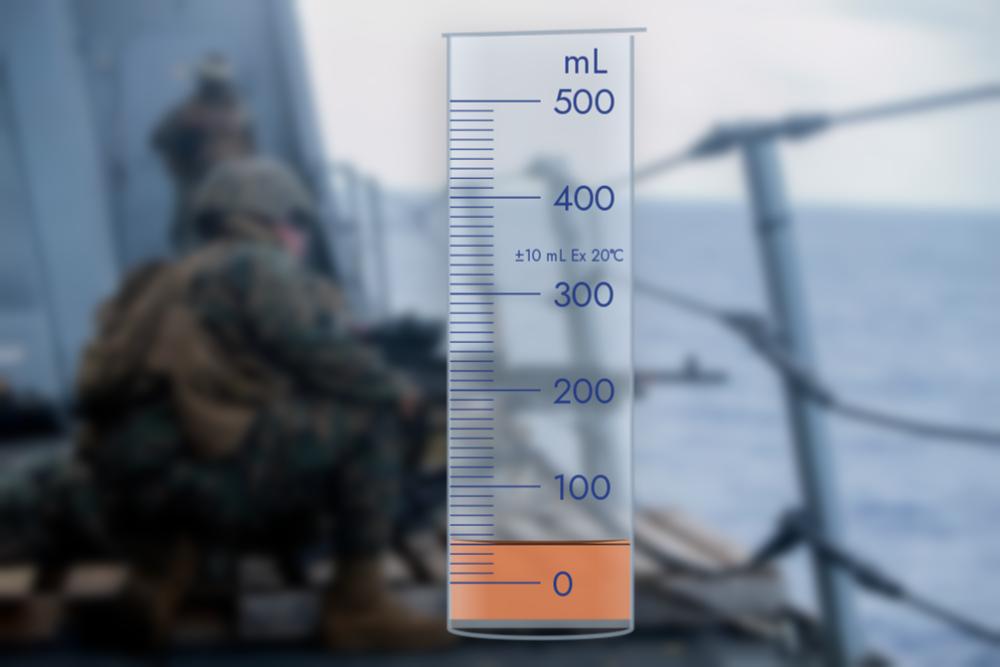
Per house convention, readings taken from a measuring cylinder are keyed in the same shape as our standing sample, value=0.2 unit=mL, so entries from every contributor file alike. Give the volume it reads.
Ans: value=40 unit=mL
